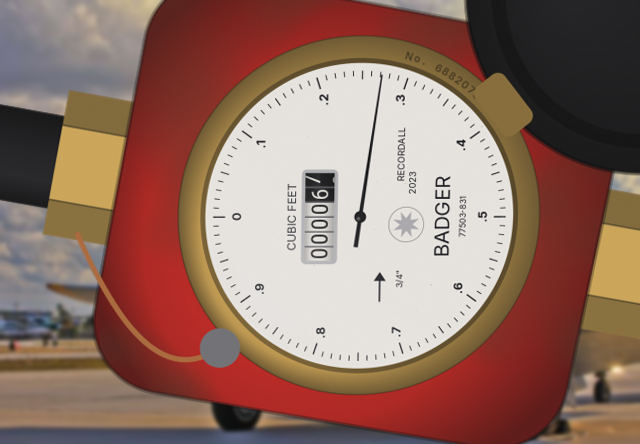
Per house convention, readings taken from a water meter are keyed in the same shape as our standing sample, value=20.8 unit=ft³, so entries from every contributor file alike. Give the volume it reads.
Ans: value=67.27 unit=ft³
